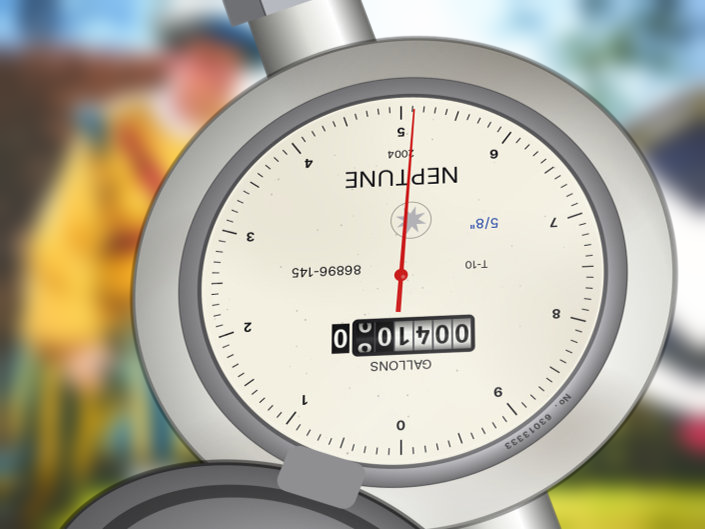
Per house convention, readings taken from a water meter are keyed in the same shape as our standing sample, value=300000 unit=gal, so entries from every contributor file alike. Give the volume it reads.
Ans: value=41085.1 unit=gal
